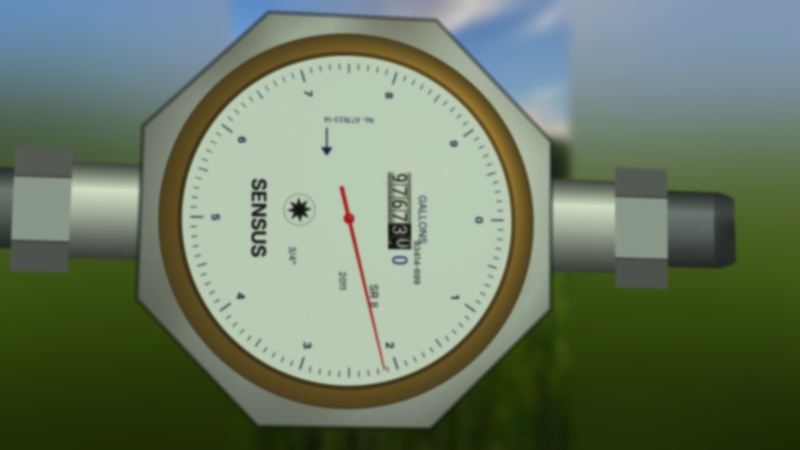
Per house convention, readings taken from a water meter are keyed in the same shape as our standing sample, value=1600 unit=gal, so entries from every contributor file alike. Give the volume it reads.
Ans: value=9767302.1 unit=gal
